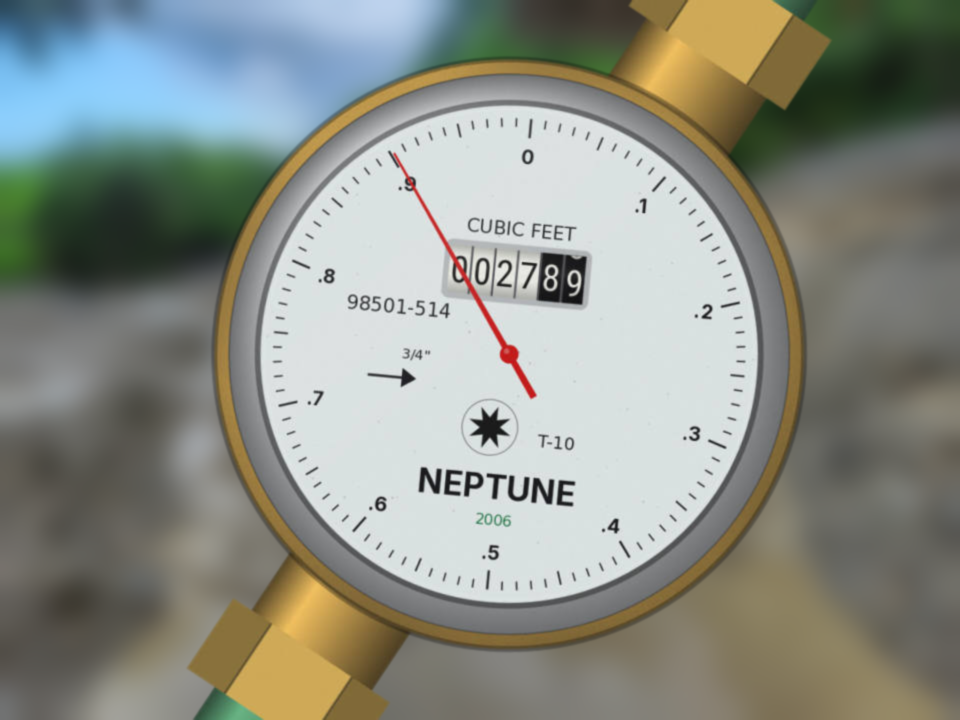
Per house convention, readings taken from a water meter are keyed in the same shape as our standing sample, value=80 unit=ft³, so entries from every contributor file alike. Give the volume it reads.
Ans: value=2788.90 unit=ft³
